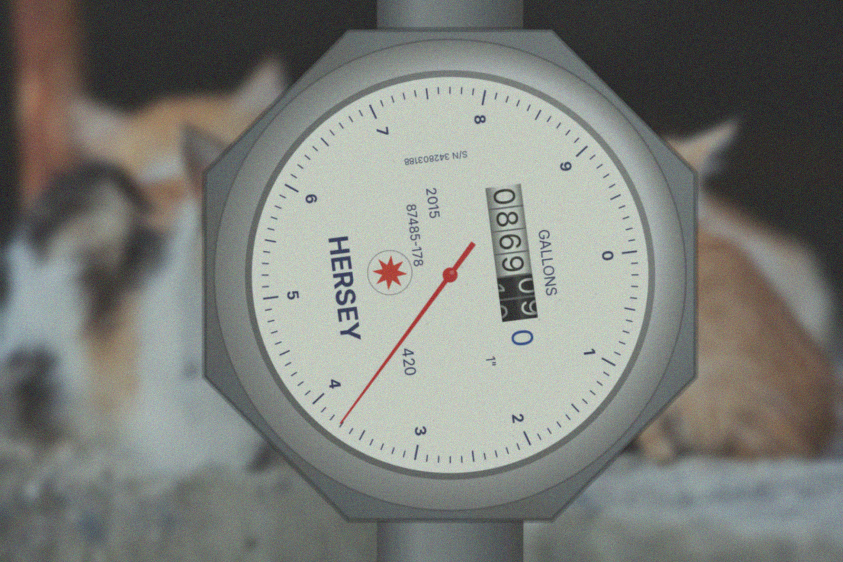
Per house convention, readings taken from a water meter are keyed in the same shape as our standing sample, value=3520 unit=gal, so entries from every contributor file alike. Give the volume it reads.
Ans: value=869093.7 unit=gal
